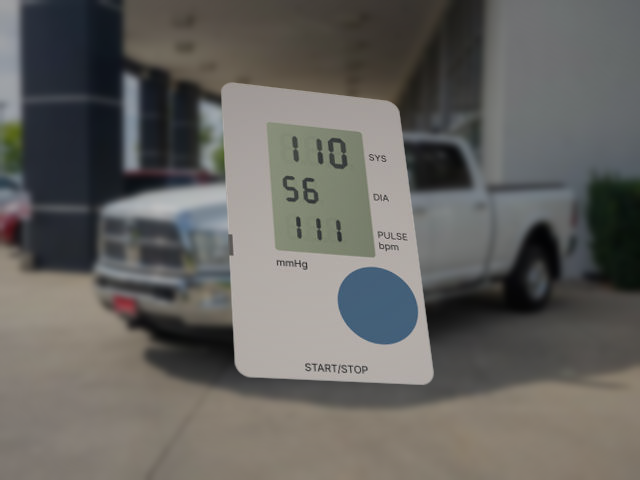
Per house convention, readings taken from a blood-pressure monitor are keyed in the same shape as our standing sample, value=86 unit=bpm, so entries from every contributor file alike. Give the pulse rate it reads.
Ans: value=111 unit=bpm
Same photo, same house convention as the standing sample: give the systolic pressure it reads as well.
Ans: value=110 unit=mmHg
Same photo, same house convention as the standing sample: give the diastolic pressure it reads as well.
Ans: value=56 unit=mmHg
